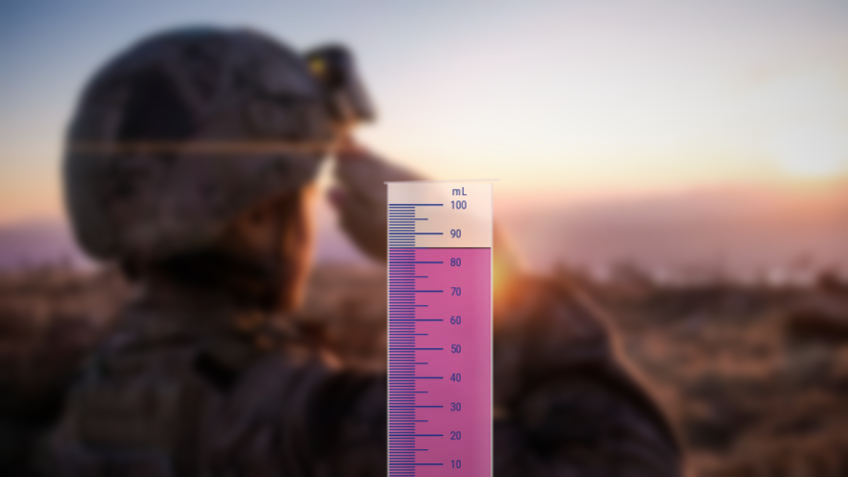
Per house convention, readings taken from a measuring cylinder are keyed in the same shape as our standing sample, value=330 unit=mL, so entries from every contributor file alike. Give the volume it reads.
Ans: value=85 unit=mL
